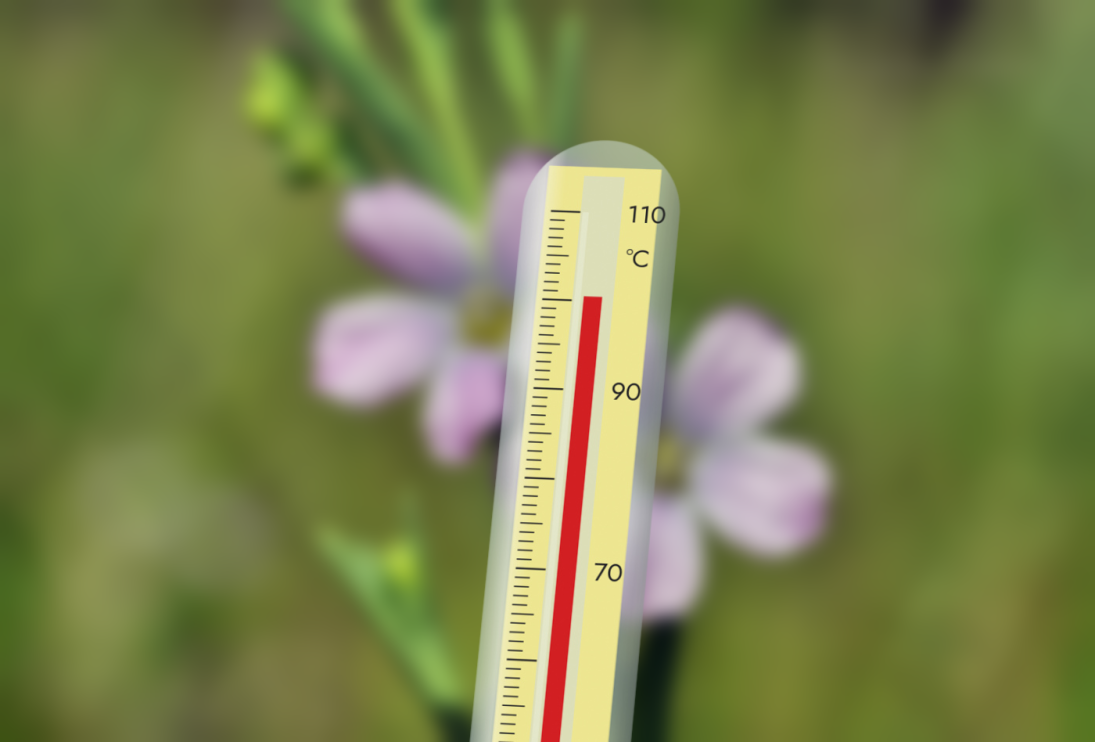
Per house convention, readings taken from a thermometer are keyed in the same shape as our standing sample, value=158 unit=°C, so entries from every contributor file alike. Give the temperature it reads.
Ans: value=100.5 unit=°C
